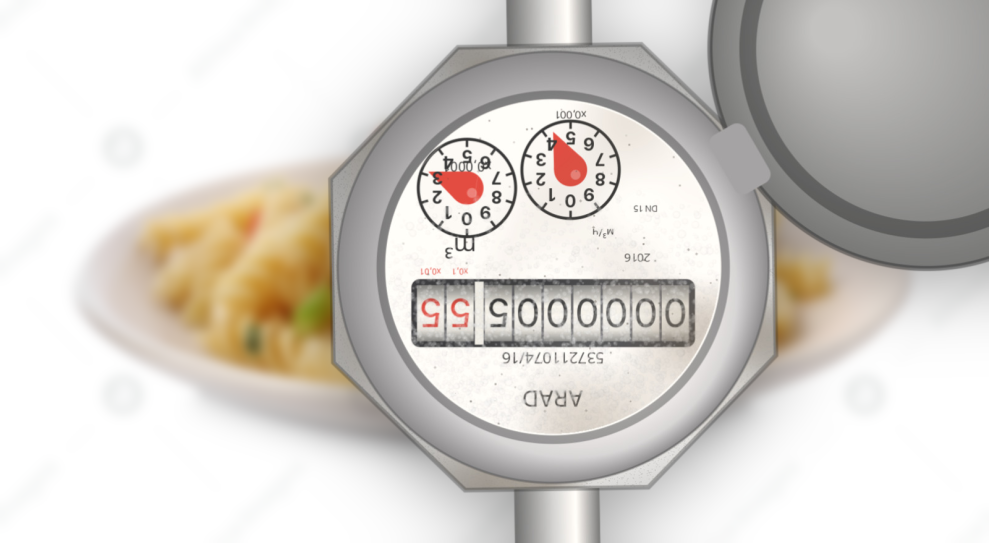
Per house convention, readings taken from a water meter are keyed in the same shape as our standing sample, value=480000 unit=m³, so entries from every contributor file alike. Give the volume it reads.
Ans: value=5.5543 unit=m³
